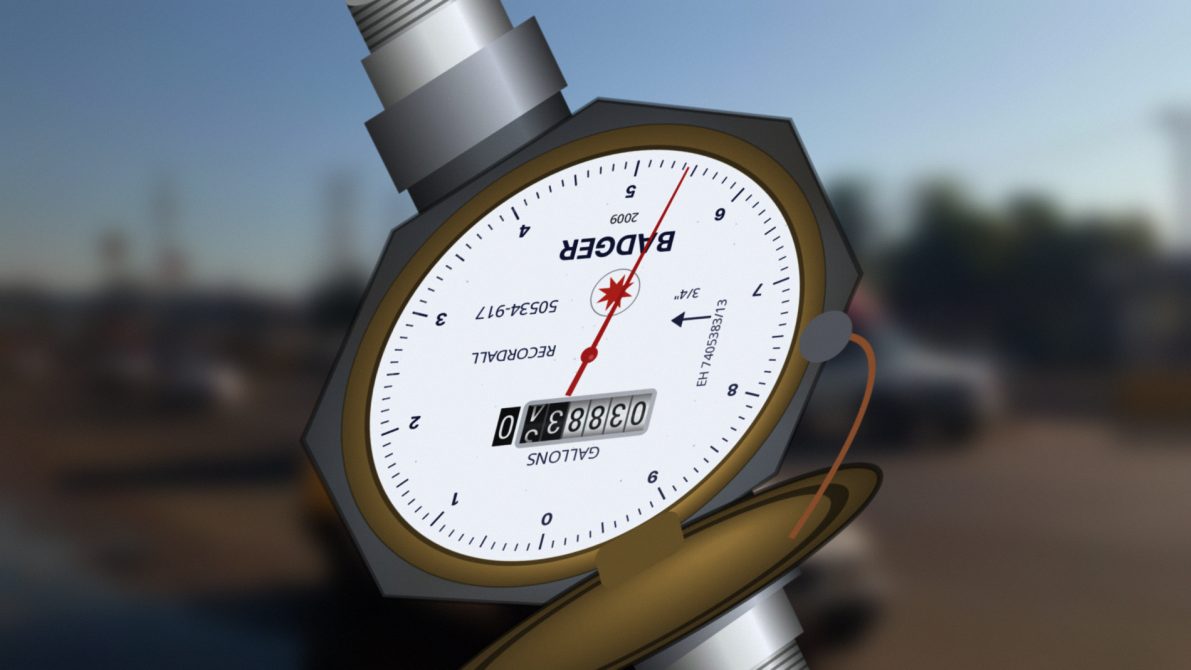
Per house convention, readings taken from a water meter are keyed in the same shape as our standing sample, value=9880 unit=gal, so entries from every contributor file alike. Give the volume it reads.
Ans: value=388335.4 unit=gal
